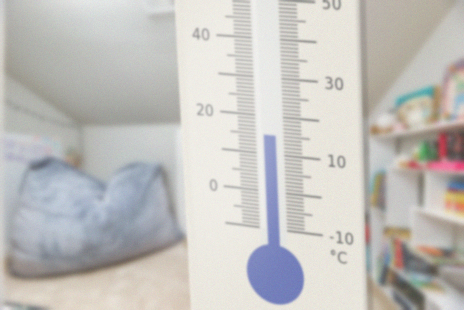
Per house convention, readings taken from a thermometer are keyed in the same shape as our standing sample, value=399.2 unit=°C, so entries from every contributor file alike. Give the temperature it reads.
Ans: value=15 unit=°C
